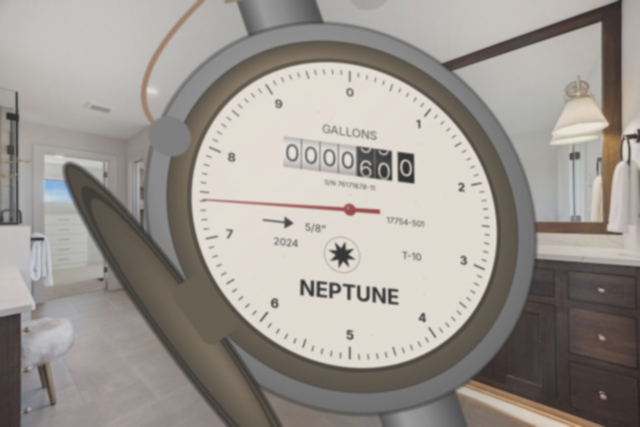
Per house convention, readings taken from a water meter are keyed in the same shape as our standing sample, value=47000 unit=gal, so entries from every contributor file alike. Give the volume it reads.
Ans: value=597.4 unit=gal
